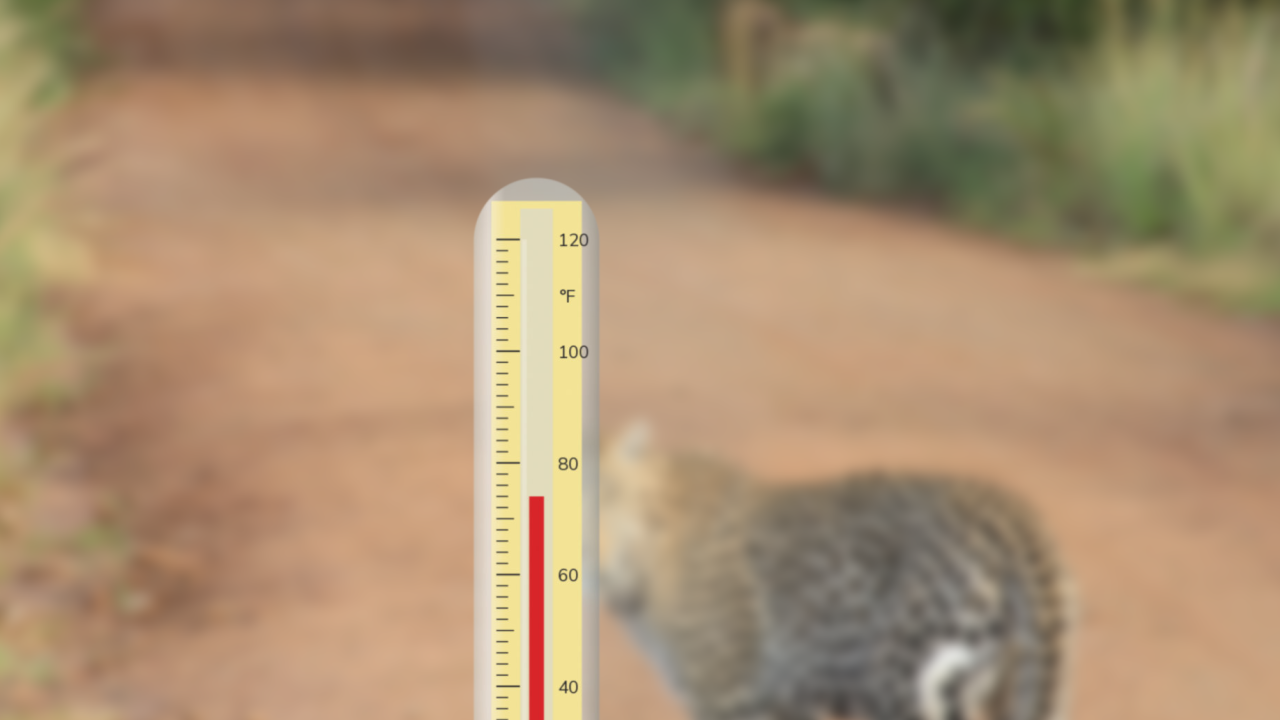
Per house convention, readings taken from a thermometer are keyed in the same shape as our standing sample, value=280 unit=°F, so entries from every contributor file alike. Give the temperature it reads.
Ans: value=74 unit=°F
